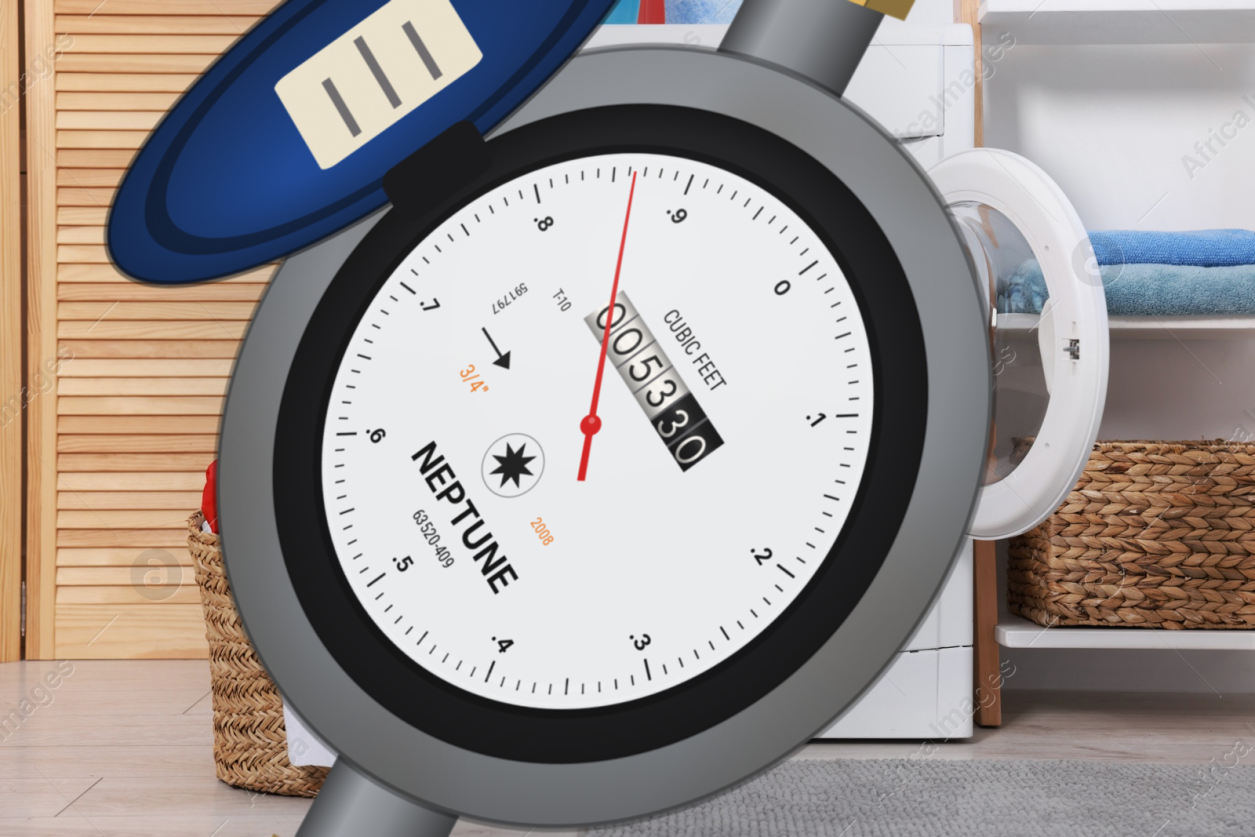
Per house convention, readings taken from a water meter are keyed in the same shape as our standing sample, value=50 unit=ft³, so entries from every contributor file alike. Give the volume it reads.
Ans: value=5329.86 unit=ft³
